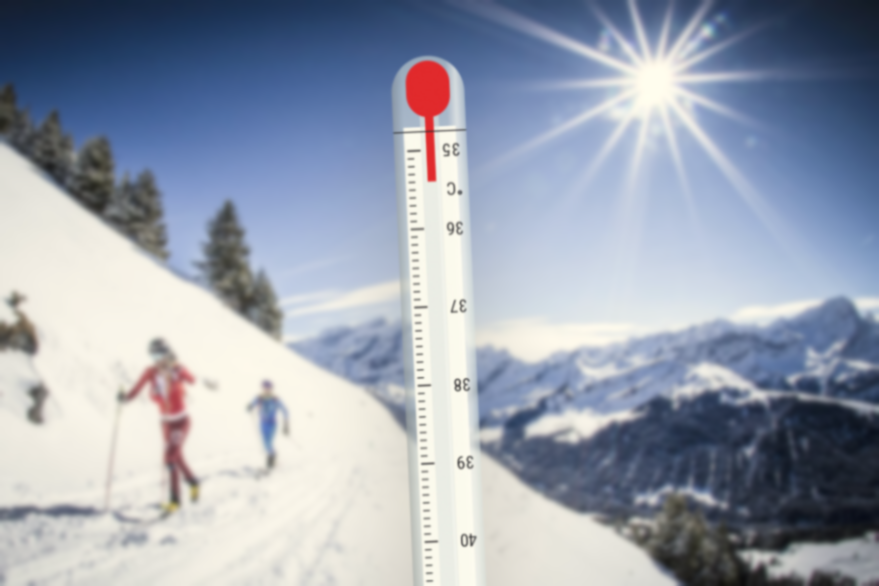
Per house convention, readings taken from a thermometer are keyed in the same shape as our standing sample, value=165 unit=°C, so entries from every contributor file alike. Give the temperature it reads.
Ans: value=35.4 unit=°C
